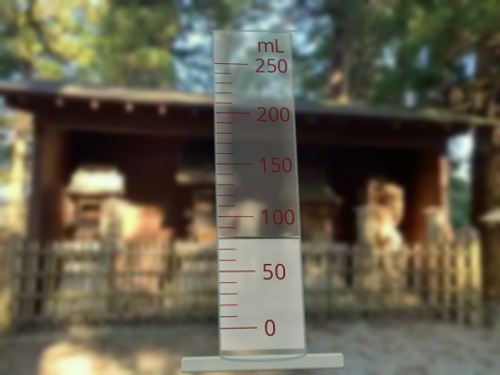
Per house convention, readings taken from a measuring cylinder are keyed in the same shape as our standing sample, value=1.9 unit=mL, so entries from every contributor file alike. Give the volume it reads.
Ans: value=80 unit=mL
